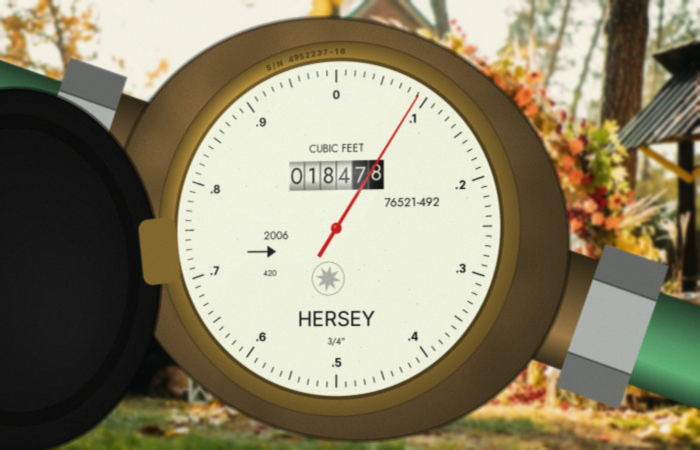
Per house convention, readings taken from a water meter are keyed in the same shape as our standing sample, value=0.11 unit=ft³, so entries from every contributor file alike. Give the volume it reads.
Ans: value=18478.09 unit=ft³
